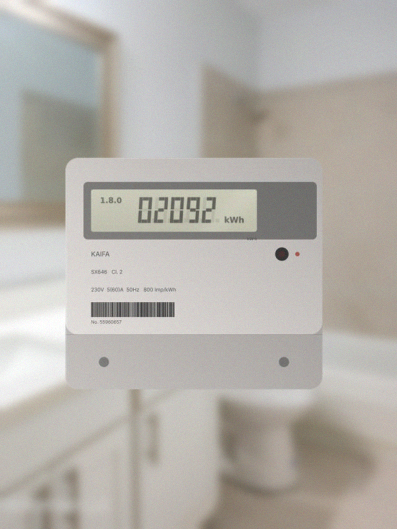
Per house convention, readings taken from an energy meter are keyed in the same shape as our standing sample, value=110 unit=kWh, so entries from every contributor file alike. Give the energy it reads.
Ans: value=2092 unit=kWh
